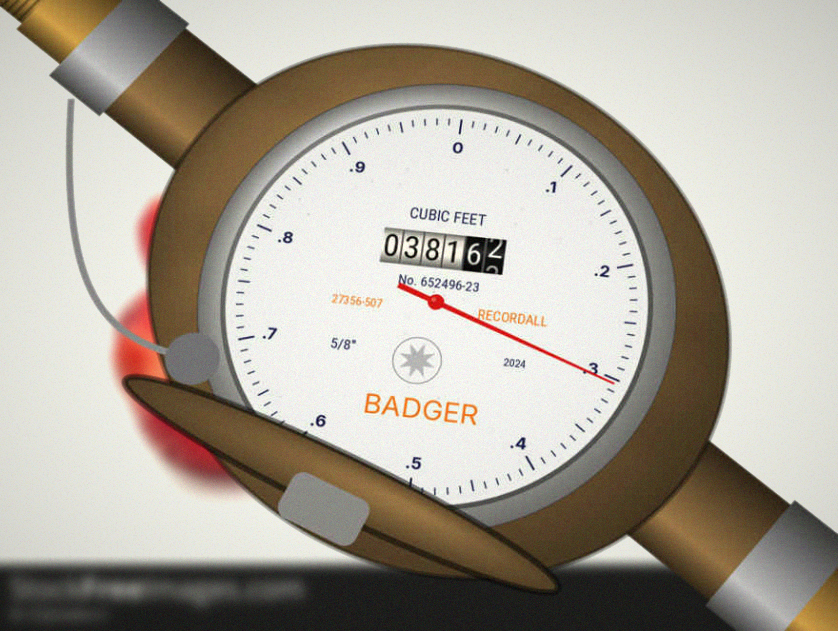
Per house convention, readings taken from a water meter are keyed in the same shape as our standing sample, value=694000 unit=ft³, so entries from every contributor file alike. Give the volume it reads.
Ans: value=38162.30 unit=ft³
